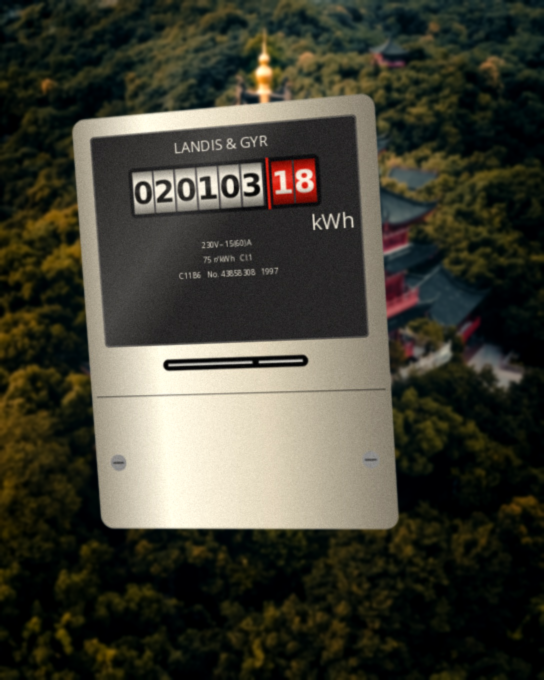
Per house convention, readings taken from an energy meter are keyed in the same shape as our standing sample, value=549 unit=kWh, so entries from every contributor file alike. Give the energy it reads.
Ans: value=20103.18 unit=kWh
